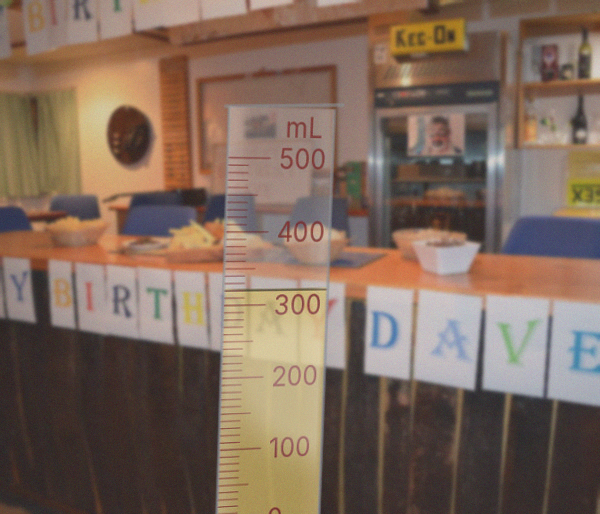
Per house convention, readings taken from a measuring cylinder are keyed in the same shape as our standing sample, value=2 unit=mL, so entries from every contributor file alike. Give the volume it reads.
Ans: value=320 unit=mL
